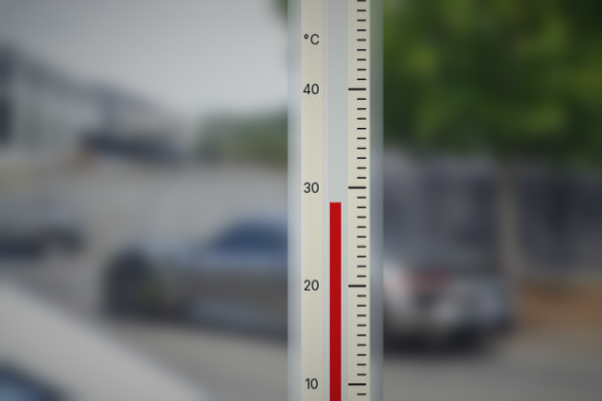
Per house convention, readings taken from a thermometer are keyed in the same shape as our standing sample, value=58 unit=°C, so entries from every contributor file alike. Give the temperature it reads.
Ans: value=28.5 unit=°C
